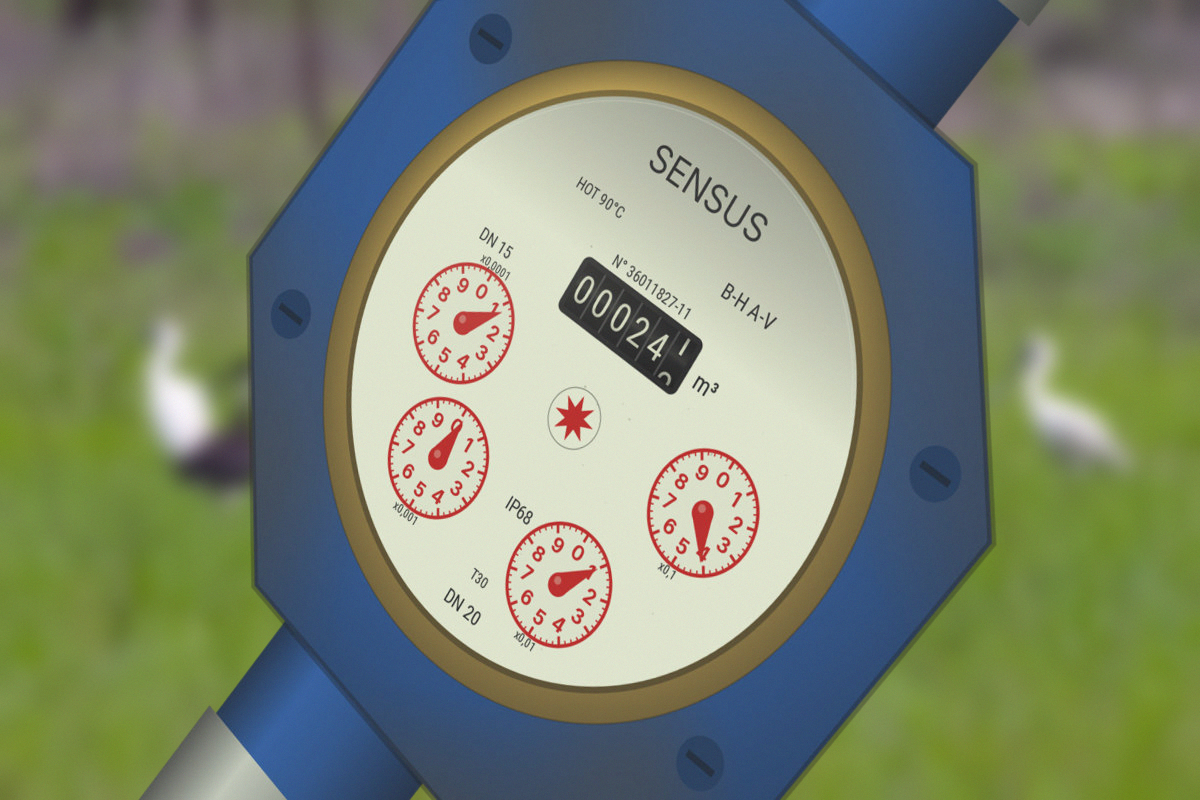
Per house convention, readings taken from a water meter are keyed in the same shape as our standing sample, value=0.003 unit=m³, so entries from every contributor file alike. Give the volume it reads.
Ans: value=241.4101 unit=m³
